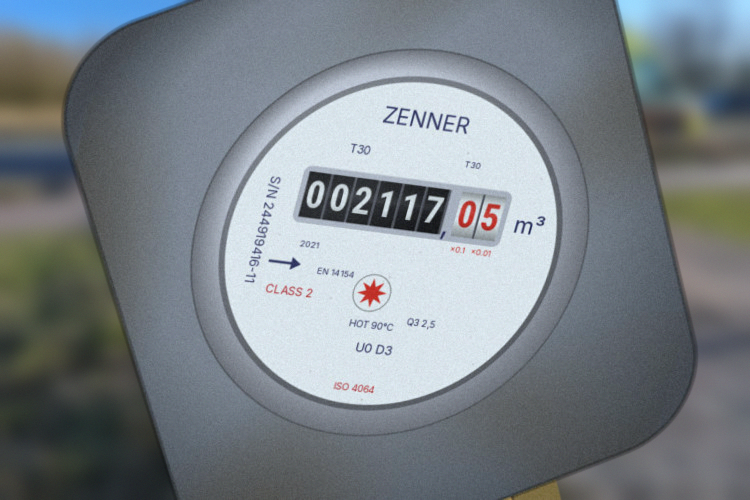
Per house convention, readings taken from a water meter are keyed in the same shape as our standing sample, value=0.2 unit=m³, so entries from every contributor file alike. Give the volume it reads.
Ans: value=2117.05 unit=m³
